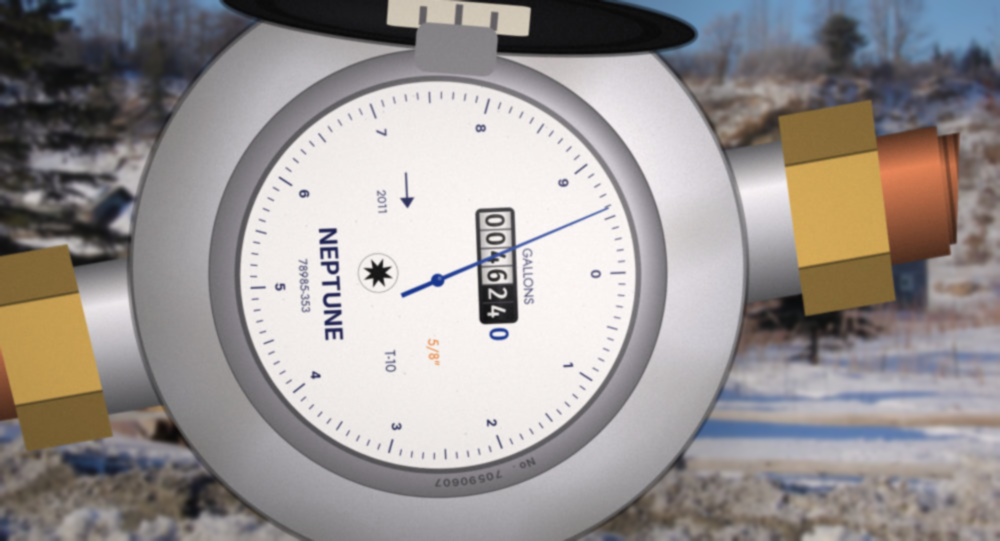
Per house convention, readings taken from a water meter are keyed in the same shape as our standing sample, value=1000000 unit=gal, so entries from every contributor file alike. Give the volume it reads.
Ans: value=46239.4 unit=gal
